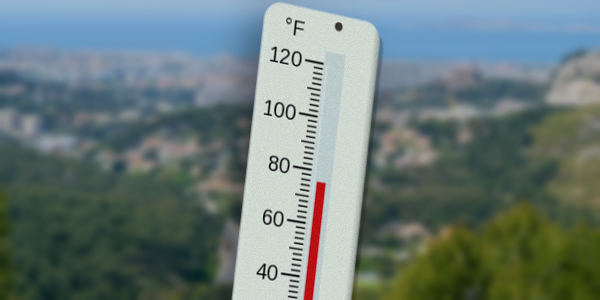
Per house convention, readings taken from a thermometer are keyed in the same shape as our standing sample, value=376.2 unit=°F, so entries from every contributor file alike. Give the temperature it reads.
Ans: value=76 unit=°F
